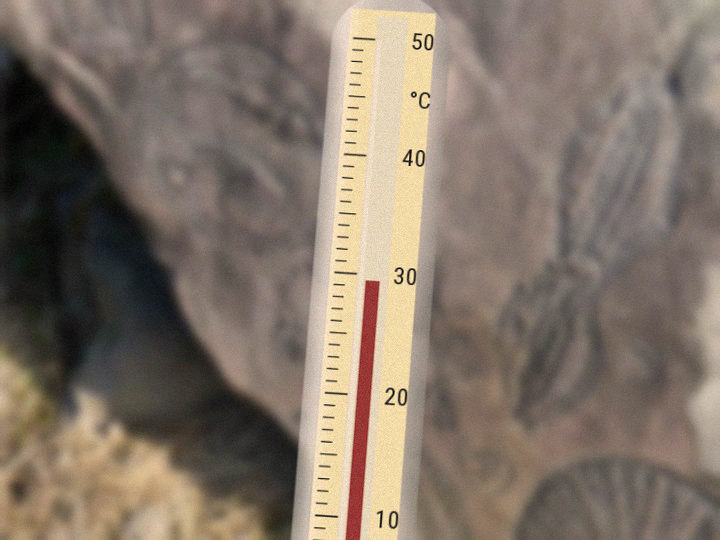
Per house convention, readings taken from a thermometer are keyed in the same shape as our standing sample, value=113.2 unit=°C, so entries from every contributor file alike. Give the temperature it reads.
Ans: value=29.5 unit=°C
